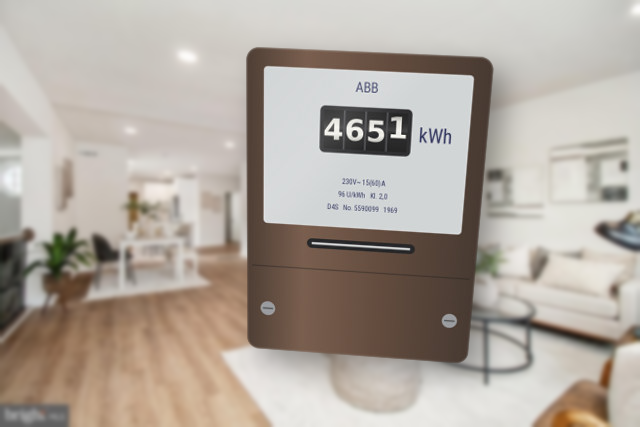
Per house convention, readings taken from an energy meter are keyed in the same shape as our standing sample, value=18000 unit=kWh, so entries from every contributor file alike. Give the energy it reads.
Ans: value=4651 unit=kWh
